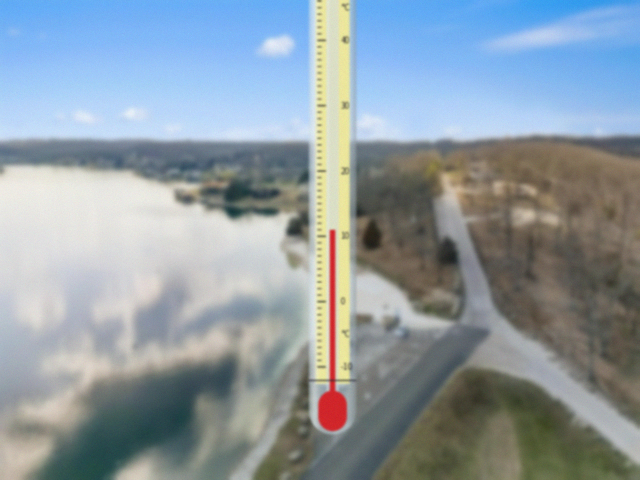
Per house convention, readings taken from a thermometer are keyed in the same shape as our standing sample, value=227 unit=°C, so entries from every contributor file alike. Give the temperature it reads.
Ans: value=11 unit=°C
